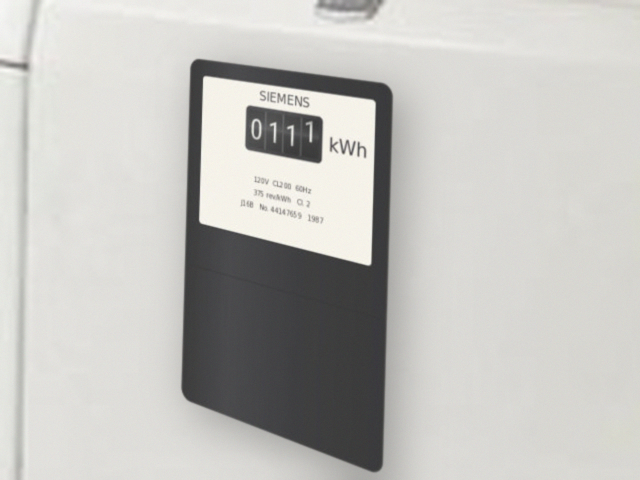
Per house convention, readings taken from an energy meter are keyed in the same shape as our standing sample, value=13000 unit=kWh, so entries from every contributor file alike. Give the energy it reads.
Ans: value=111 unit=kWh
